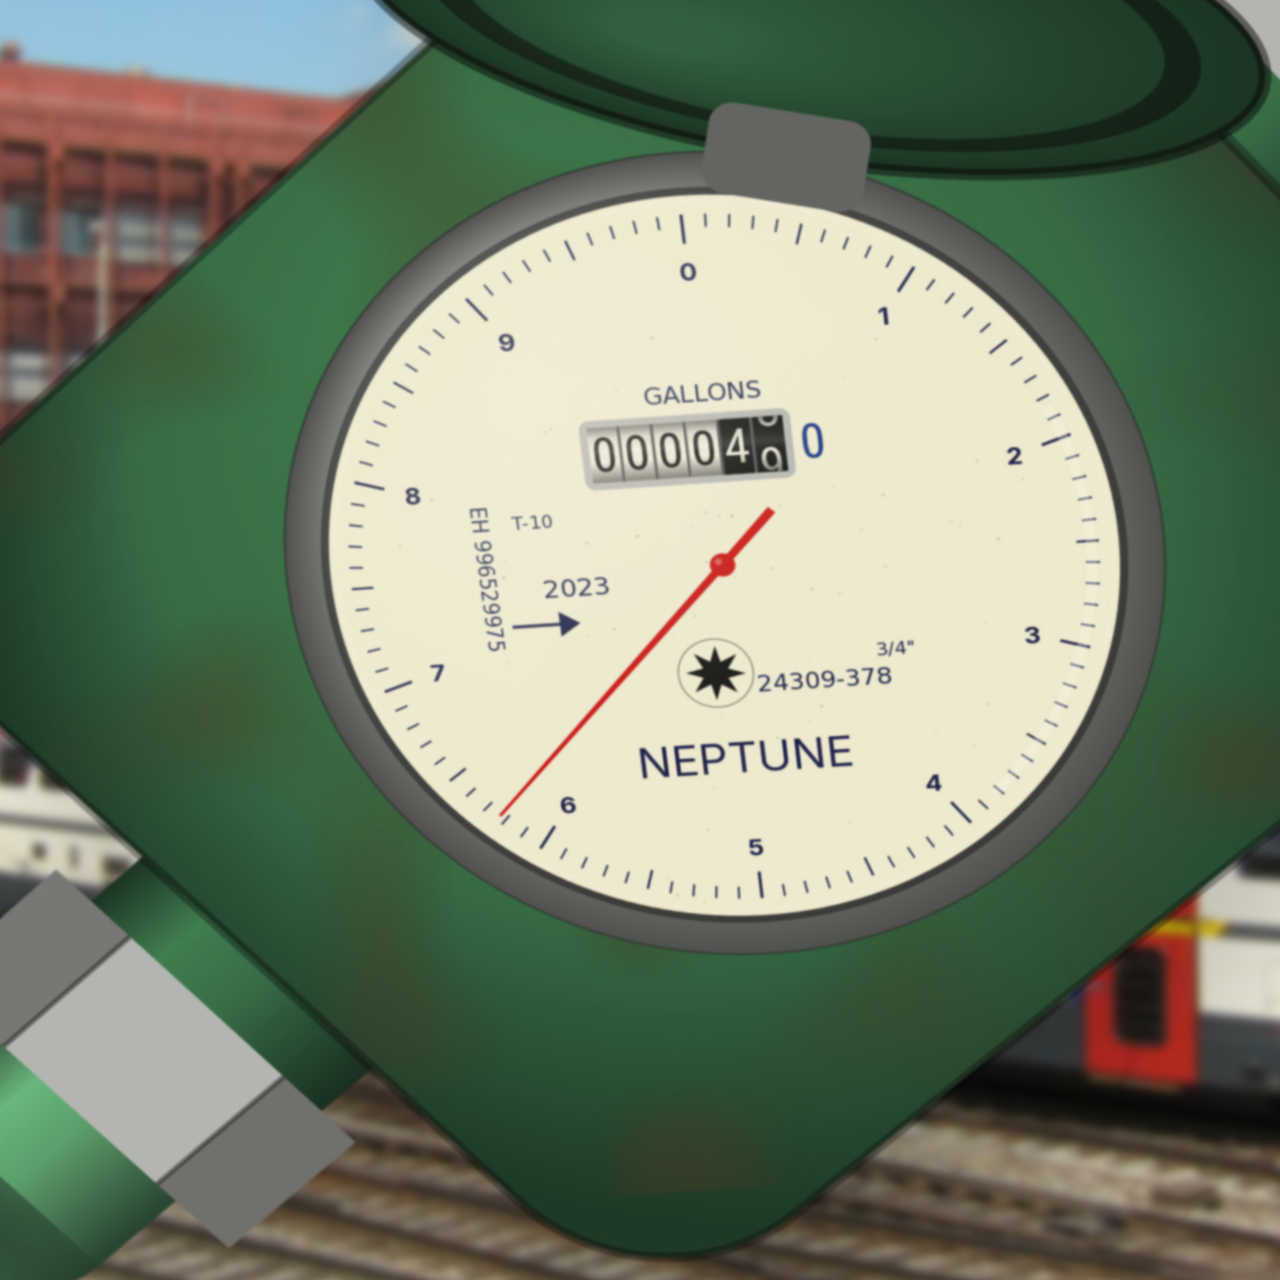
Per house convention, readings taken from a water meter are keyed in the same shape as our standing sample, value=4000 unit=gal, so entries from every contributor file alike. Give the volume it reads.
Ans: value=486.2 unit=gal
